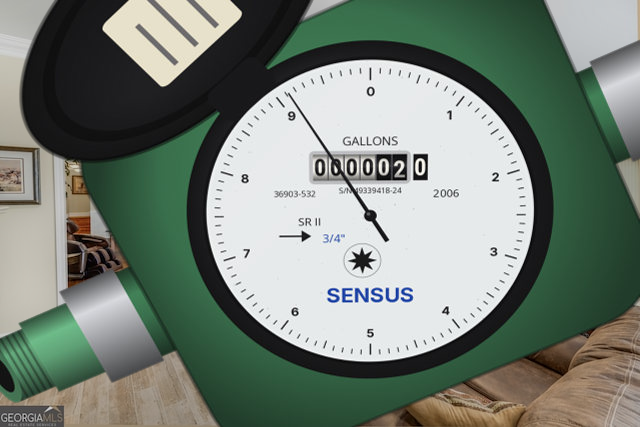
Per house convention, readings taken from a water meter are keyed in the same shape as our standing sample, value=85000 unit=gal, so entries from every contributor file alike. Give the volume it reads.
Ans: value=19.1 unit=gal
